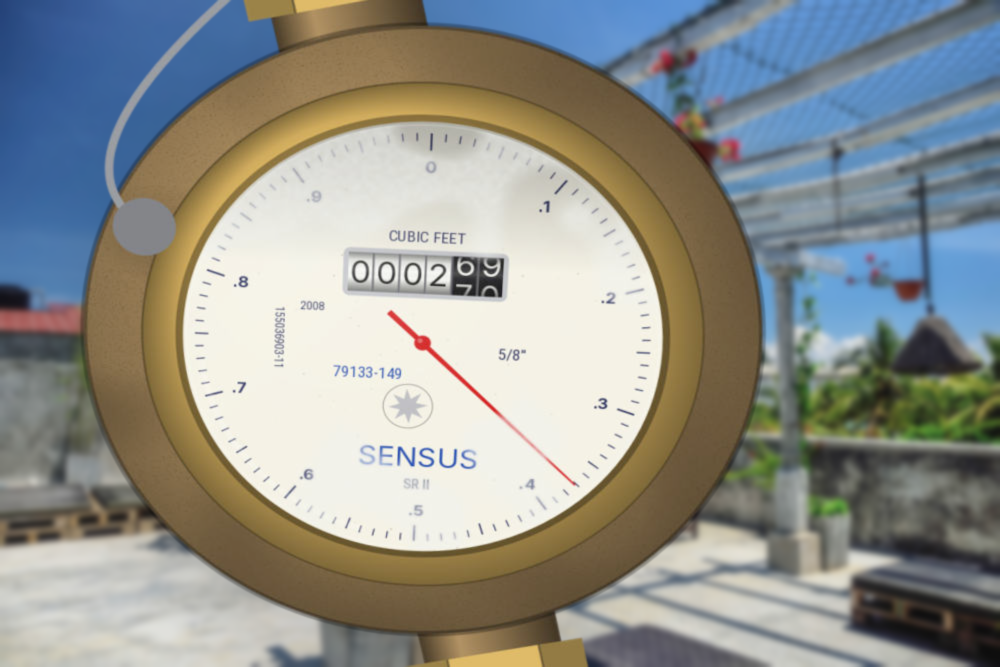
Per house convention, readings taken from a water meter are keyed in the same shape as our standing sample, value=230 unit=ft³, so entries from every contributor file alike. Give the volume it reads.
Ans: value=269.37 unit=ft³
